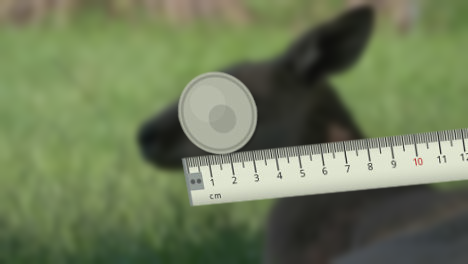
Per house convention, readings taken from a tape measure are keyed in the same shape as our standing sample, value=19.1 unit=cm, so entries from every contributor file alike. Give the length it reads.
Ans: value=3.5 unit=cm
